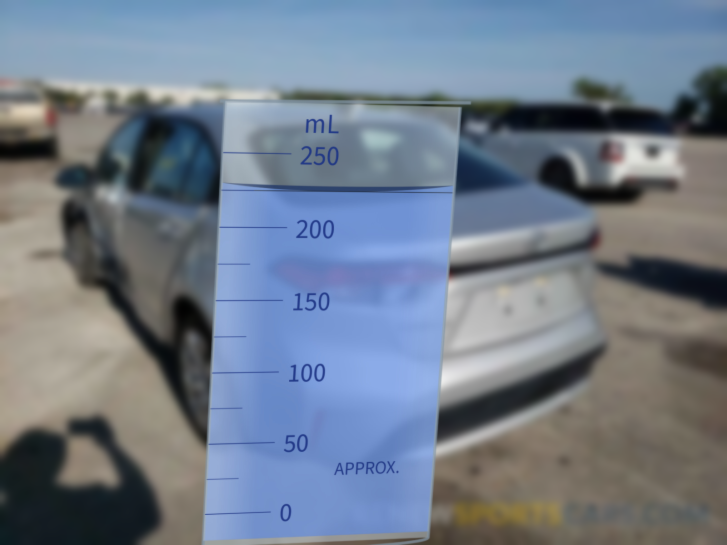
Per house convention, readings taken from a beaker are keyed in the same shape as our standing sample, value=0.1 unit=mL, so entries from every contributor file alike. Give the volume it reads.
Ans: value=225 unit=mL
